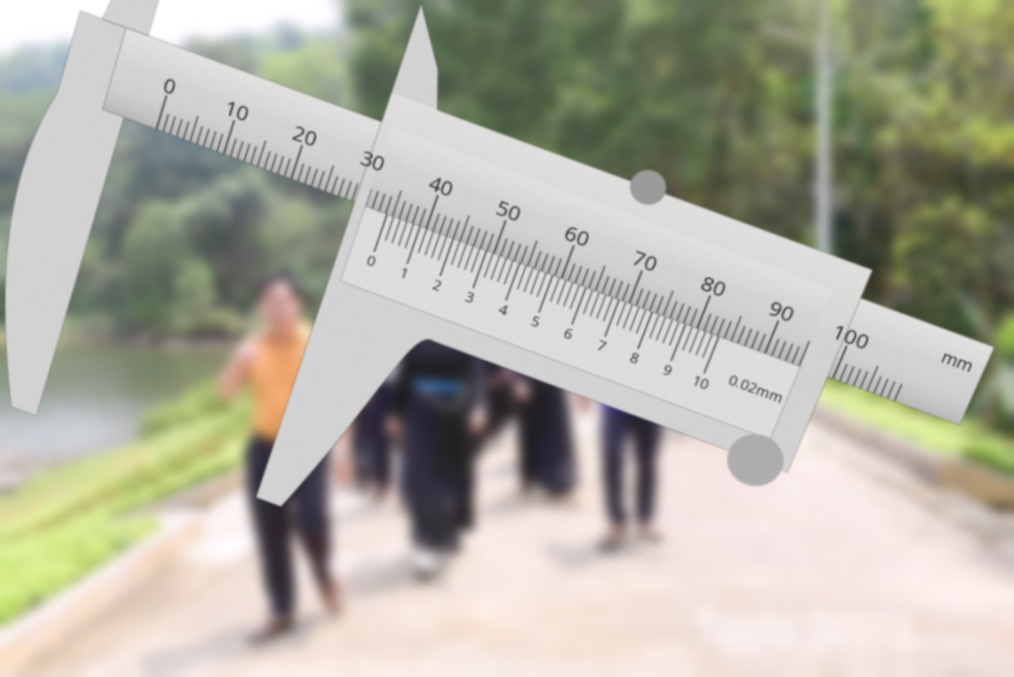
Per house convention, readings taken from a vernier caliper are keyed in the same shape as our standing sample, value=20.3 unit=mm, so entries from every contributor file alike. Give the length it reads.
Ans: value=34.2 unit=mm
